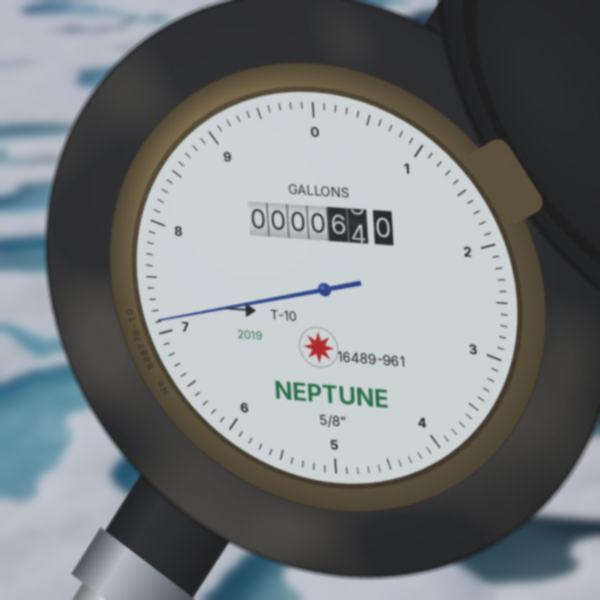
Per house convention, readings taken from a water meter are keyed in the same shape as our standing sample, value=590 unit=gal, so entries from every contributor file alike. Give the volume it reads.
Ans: value=637.1 unit=gal
